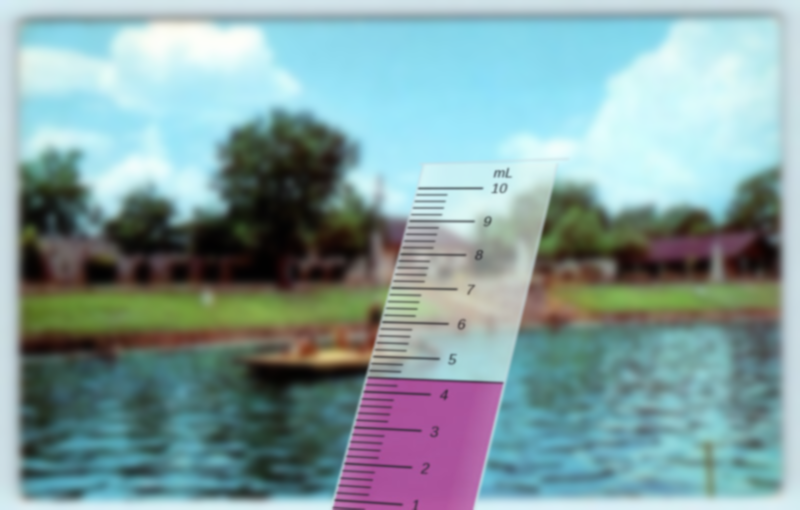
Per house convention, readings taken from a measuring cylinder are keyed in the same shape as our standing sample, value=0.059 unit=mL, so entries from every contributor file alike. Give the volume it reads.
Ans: value=4.4 unit=mL
